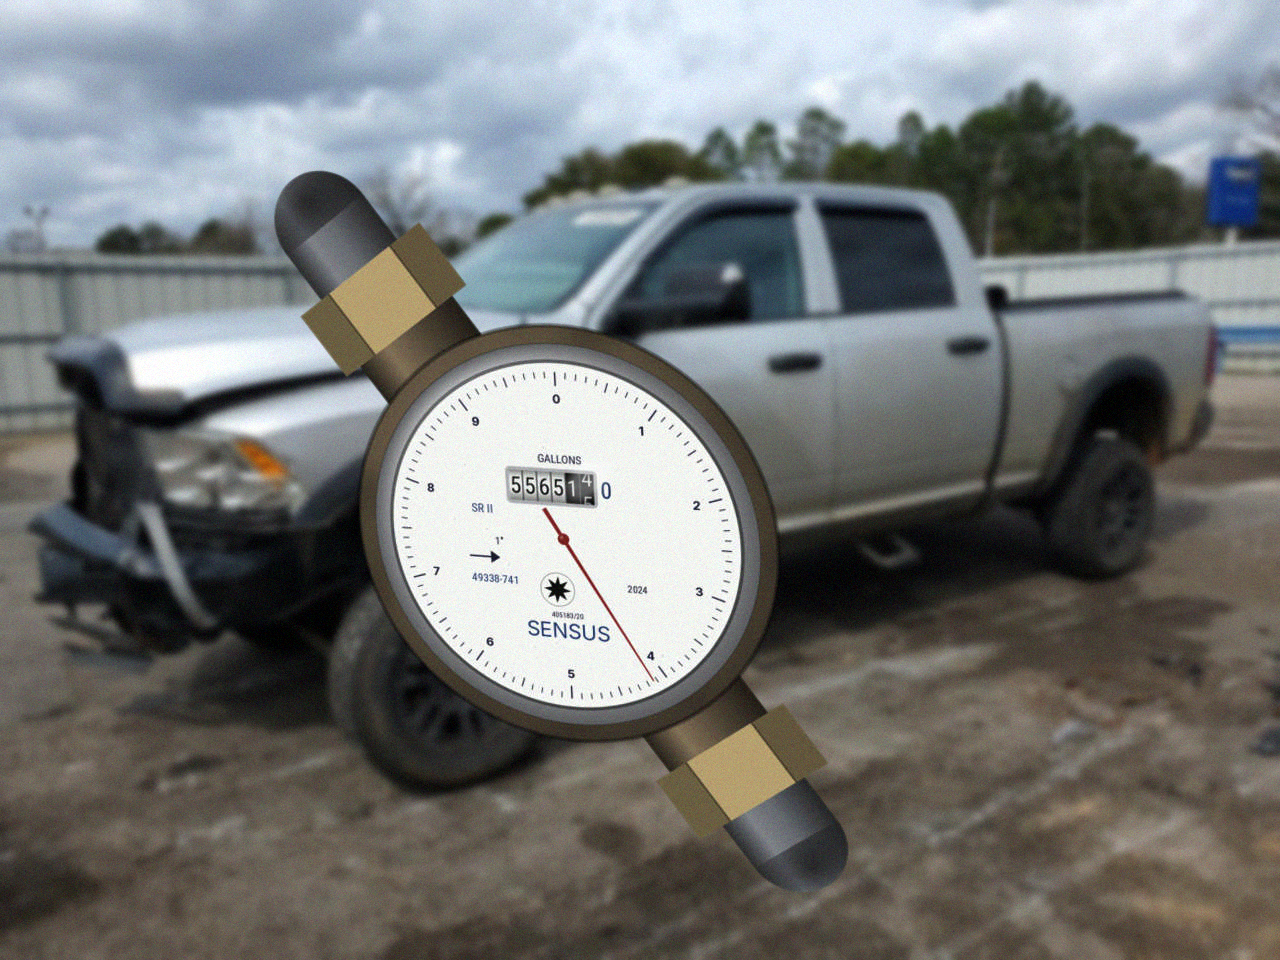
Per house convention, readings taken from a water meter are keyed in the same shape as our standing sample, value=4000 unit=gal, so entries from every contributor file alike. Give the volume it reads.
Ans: value=5565144.1 unit=gal
